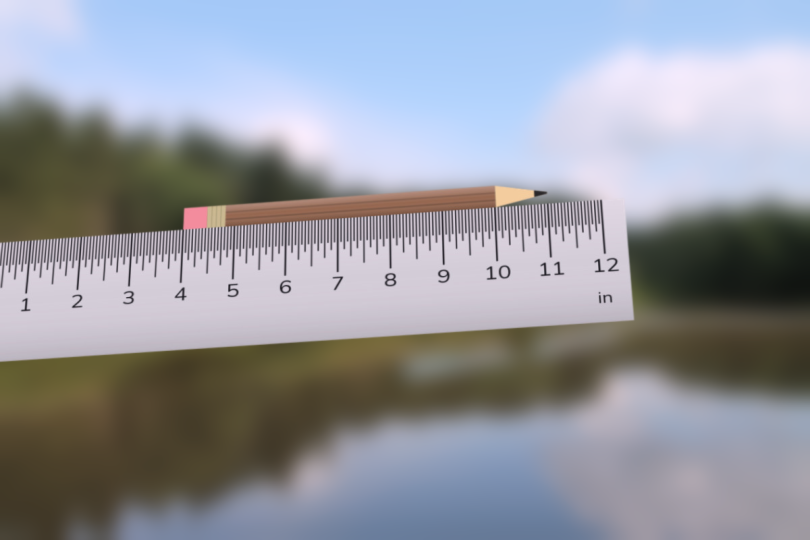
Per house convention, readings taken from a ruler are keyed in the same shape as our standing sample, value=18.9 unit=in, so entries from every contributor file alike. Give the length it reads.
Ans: value=7 unit=in
